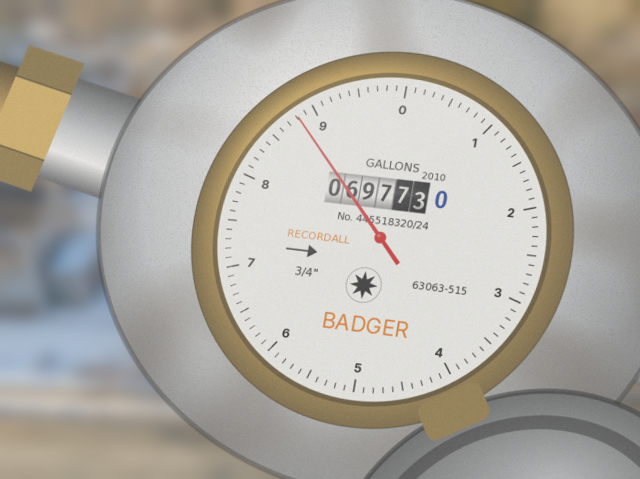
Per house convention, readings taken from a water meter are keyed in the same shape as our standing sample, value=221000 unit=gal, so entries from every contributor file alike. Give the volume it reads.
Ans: value=697728.8 unit=gal
